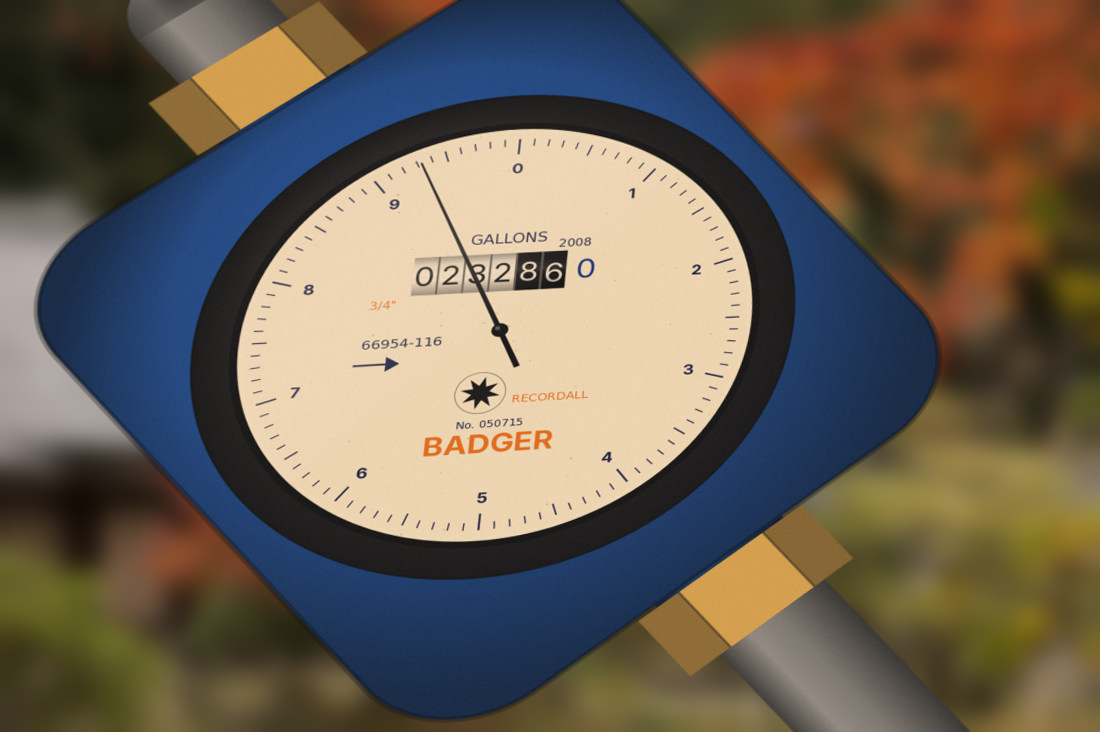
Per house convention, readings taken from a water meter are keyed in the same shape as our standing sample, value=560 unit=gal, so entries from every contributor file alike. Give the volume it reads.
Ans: value=232859.3 unit=gal
